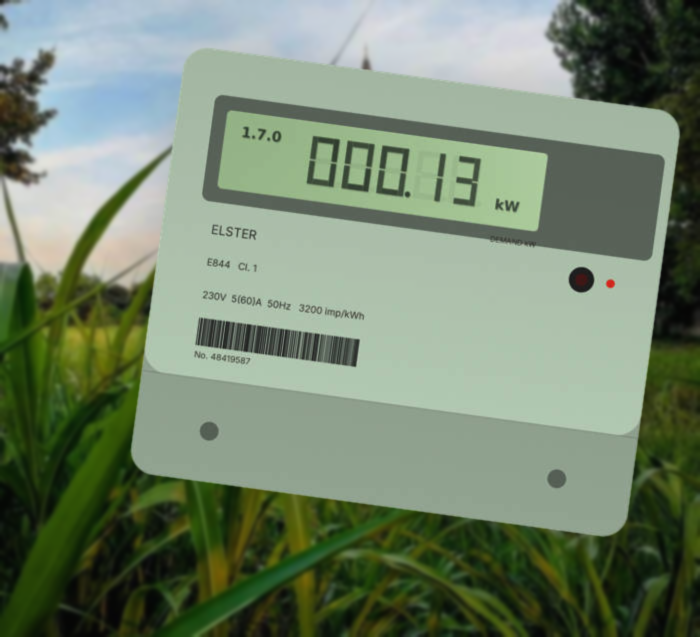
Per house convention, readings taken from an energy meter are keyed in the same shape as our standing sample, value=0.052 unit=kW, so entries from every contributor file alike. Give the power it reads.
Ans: value=0.13 unit=kW
